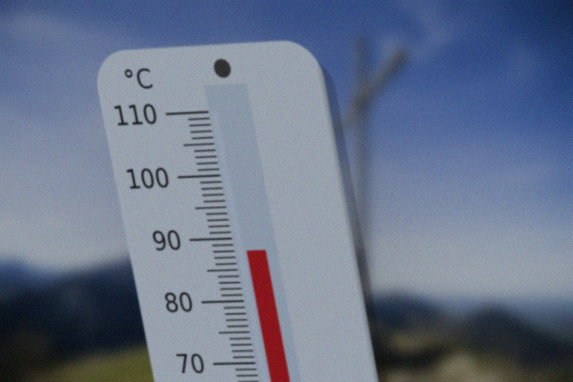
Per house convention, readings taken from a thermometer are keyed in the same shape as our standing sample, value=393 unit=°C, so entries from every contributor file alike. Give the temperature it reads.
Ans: value=88 unit=°C
